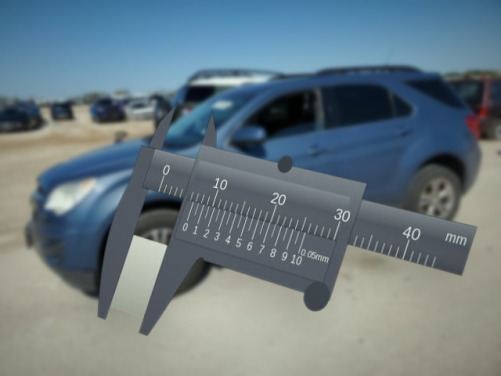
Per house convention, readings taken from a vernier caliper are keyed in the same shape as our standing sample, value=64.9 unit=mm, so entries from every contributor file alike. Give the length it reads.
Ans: value=6.6 unit=mm
